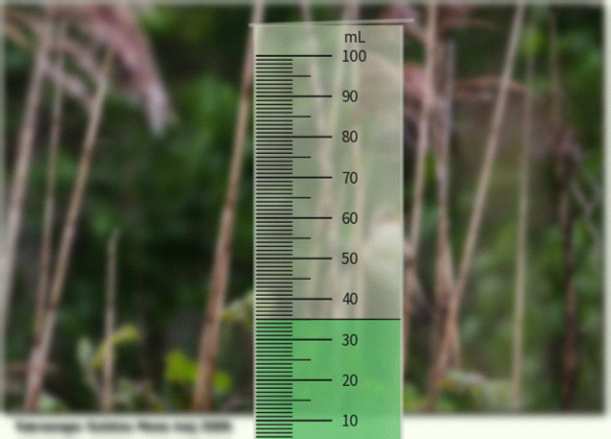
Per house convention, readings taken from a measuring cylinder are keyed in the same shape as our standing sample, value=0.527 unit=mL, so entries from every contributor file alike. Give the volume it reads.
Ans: value=35 unit=mL
